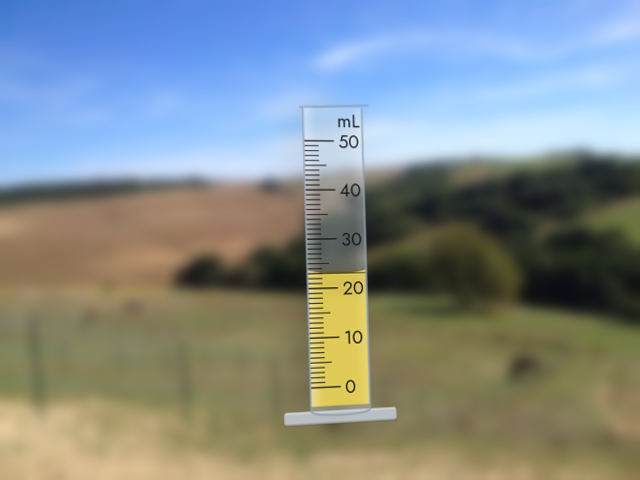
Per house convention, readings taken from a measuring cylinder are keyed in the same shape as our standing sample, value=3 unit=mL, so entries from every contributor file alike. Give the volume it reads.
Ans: value=23 unit=mL
